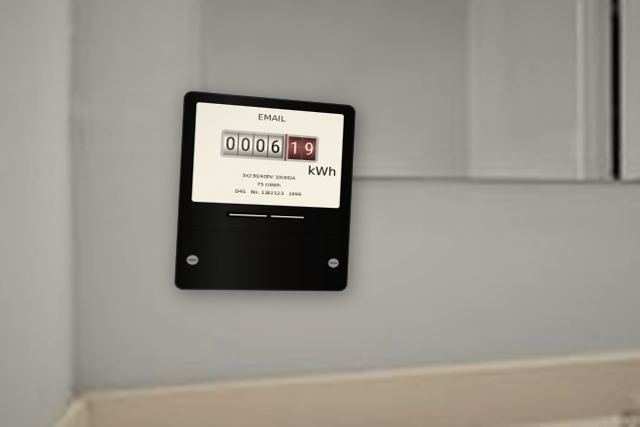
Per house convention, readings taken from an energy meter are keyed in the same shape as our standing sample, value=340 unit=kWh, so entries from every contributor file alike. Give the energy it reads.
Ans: value=6.19 unit=kWh
